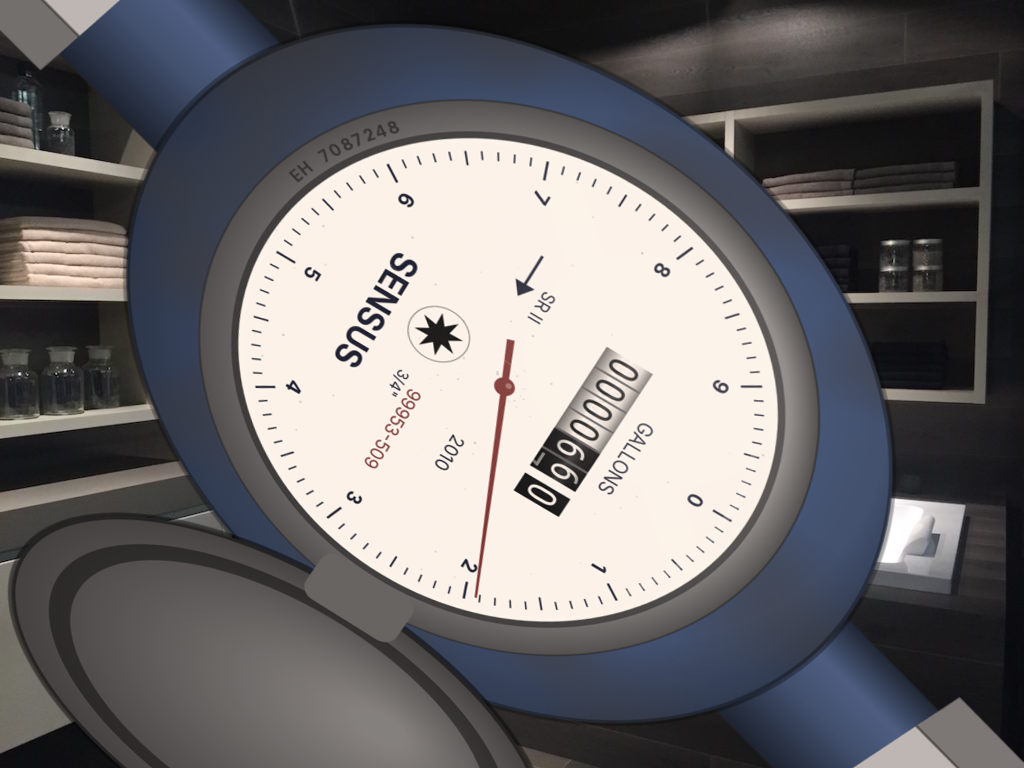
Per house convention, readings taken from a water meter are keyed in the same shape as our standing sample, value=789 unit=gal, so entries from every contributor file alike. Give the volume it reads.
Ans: value=661.9 unit=gal
